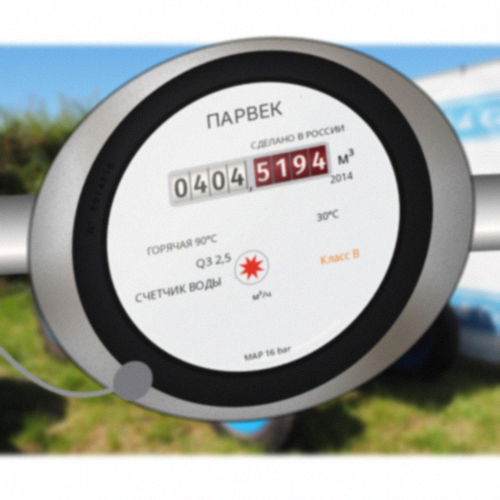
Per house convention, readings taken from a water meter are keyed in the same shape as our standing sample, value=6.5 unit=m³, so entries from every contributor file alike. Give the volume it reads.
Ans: value=404.5194 unit=m³
